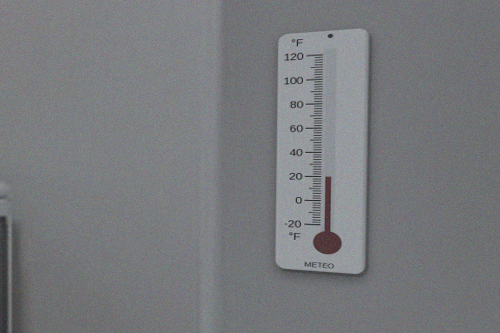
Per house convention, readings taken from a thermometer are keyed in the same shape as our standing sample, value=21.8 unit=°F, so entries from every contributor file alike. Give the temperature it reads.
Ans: value=20 unit=°F
